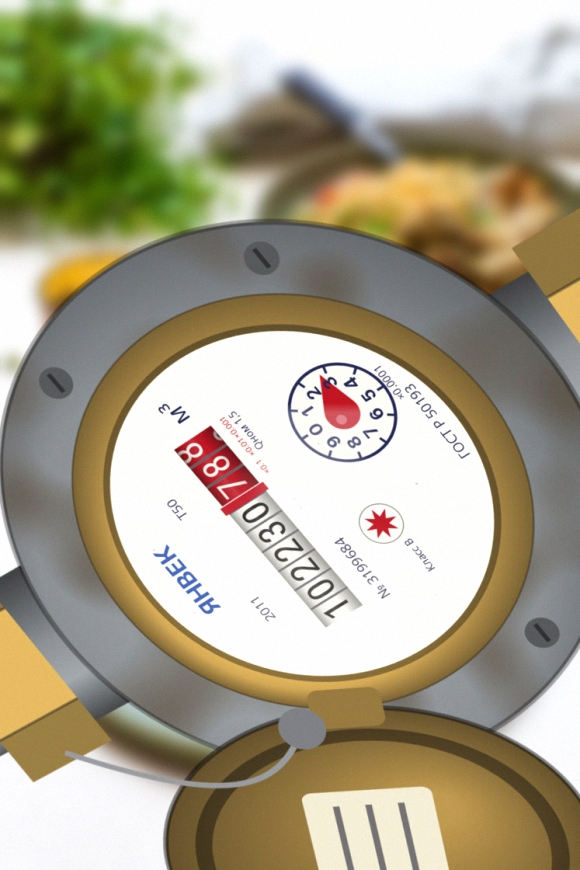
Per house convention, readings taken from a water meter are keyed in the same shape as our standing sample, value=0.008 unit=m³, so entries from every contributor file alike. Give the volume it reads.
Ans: value=102230.7882 unit=m³
